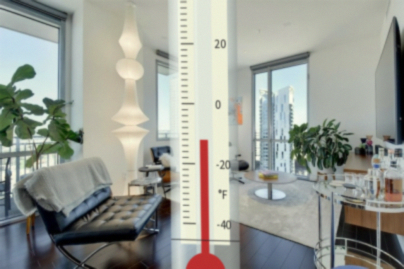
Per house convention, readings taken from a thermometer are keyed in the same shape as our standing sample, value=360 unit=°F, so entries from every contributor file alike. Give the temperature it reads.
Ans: value=-12 unit=°F
